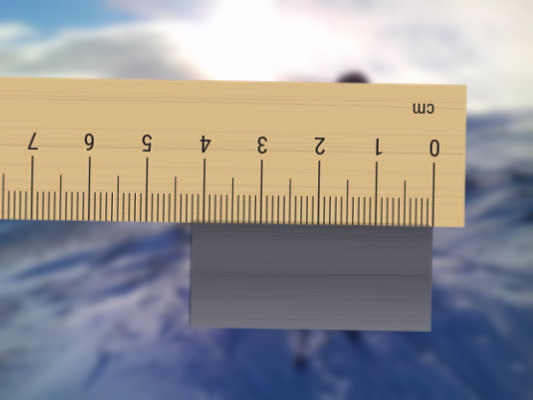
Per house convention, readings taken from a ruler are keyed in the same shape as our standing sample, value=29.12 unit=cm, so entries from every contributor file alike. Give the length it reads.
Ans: value=4.2 unit=cm
